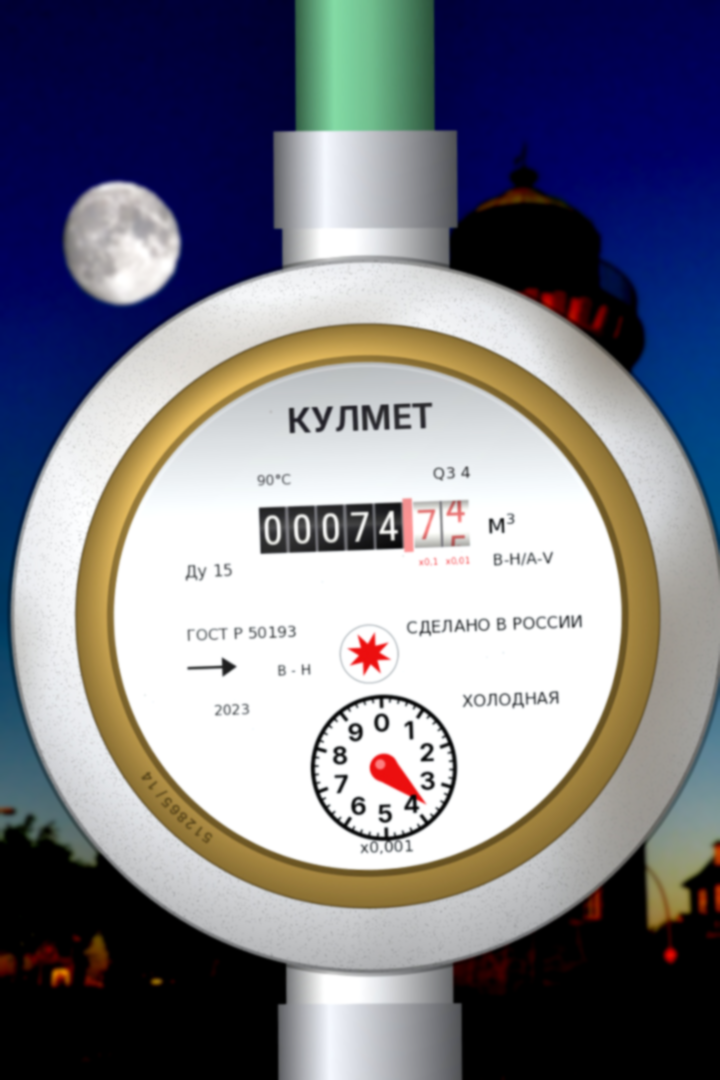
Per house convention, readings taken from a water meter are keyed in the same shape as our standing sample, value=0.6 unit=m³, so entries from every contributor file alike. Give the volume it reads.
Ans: value=74.743 unit=m³
